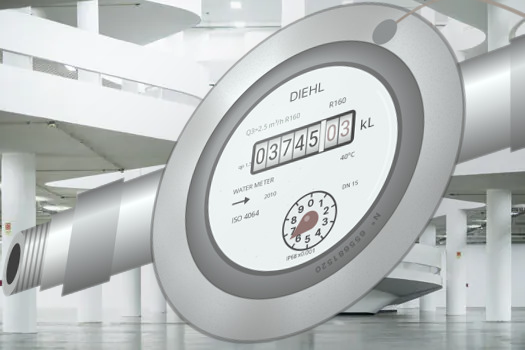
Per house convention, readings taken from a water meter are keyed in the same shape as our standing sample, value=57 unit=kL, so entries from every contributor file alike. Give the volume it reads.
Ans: value=3745.036 unit=kL
